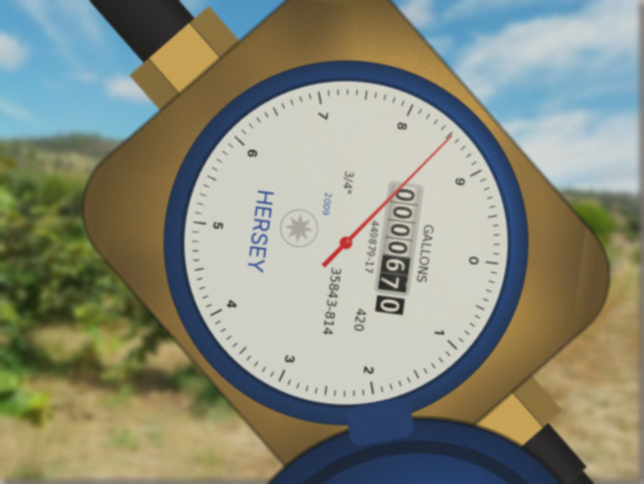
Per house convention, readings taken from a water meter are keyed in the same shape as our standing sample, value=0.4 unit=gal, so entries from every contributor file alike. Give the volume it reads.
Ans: value=668.5 unit=gal
